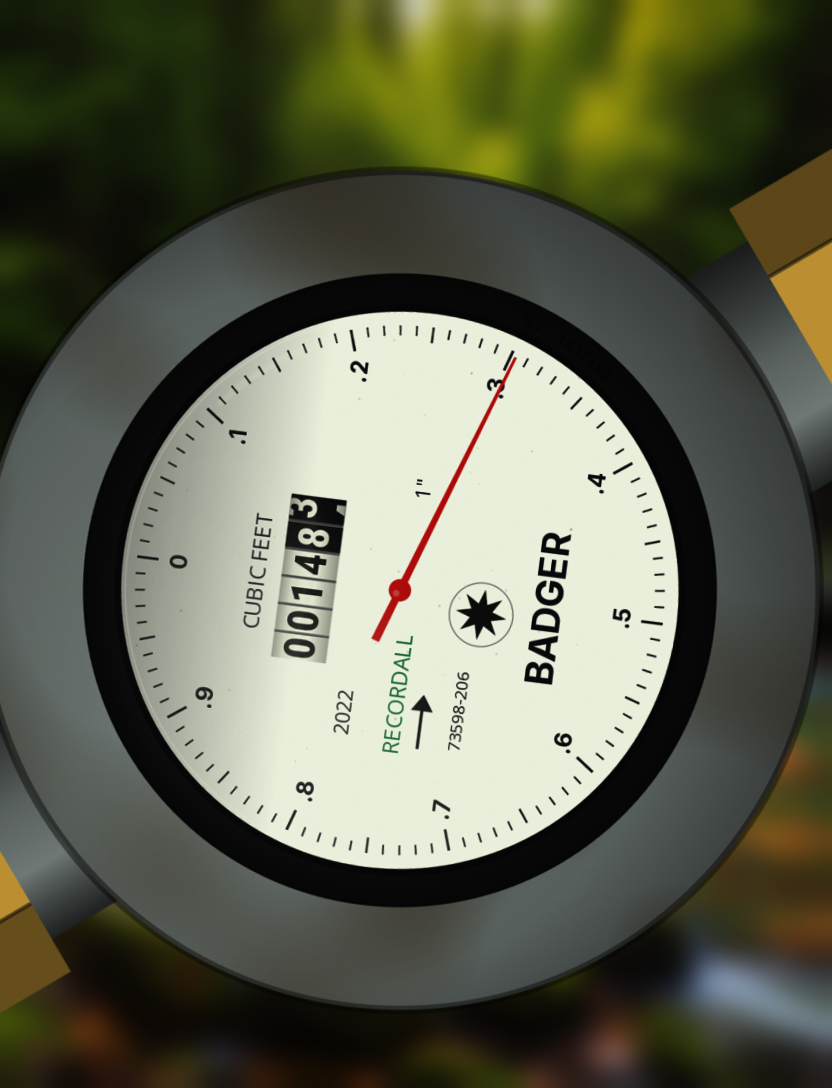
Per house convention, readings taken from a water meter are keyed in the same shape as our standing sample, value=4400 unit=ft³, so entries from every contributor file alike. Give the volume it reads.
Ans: value=1483.30 unit=ft³
